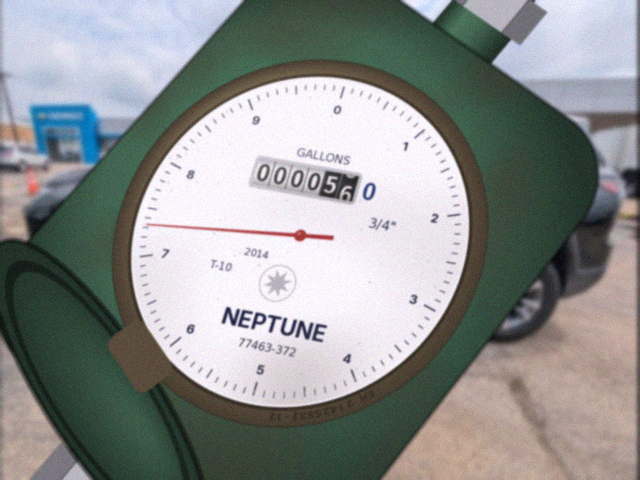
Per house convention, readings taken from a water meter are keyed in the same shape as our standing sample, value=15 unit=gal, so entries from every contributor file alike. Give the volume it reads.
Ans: value=557.3 unit=gal
